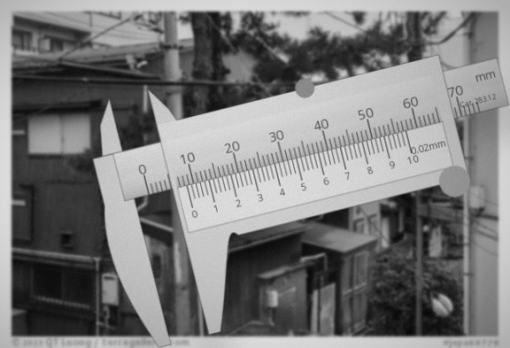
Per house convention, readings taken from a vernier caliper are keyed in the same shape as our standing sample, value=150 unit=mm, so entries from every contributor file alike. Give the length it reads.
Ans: value=8.5 unit=mm
